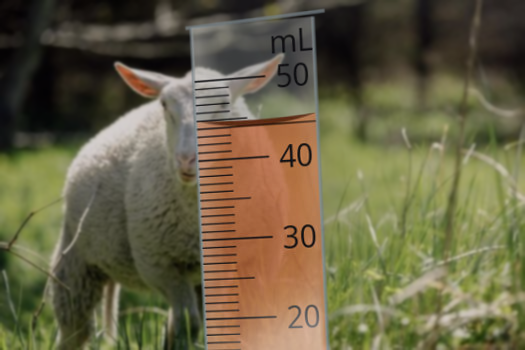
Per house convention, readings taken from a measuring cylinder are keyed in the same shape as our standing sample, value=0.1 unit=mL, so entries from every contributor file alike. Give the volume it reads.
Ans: value=44 unit=mL
